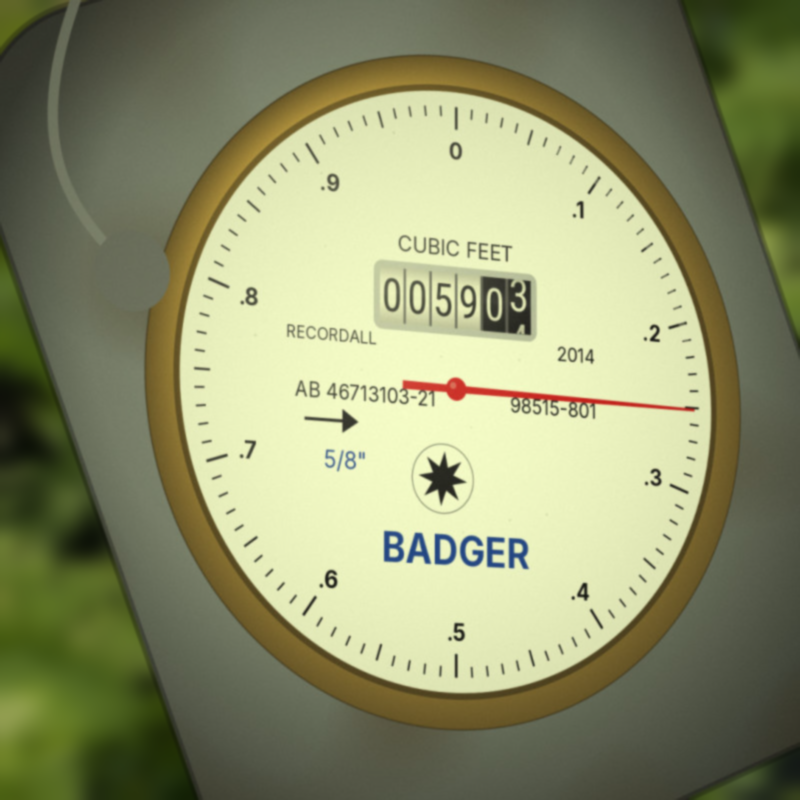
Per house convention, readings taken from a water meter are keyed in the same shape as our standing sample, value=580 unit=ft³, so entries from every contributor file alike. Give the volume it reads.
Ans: value=5903.25 unit=ft³
